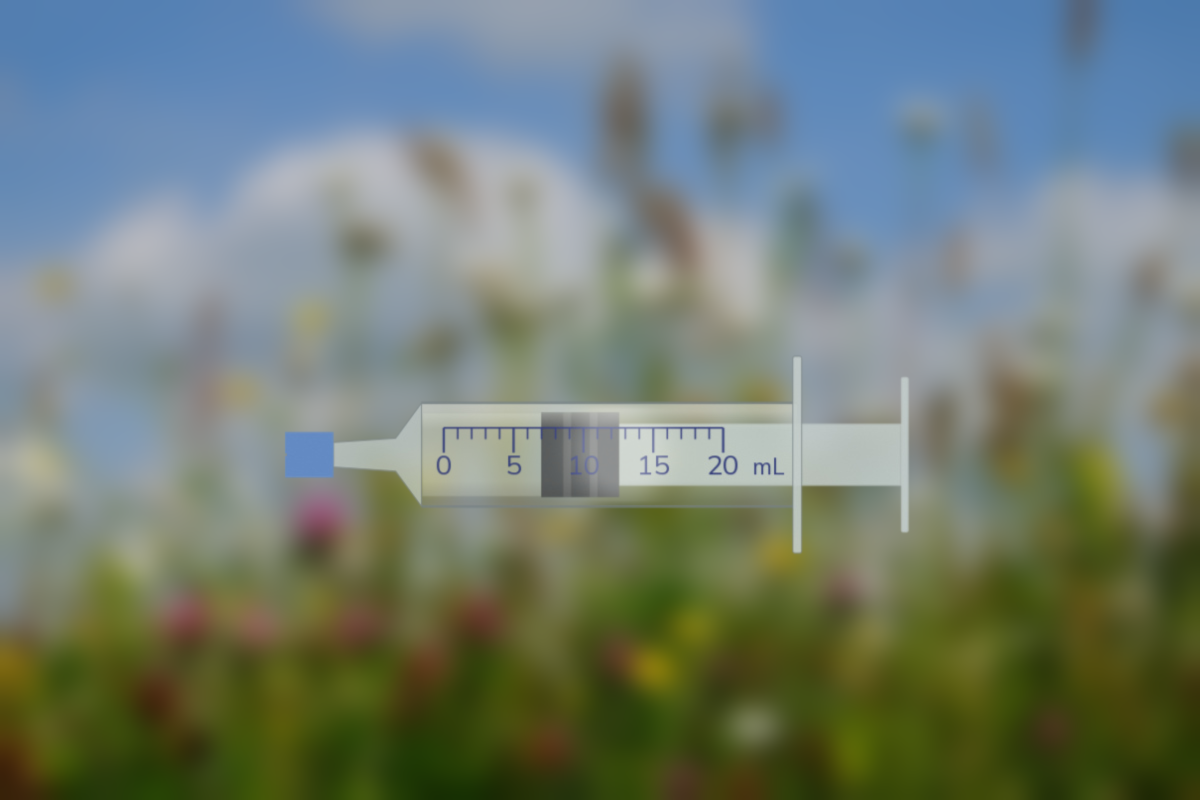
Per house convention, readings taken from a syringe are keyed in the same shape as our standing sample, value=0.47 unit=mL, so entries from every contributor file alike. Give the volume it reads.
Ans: value=7 unit=mL
